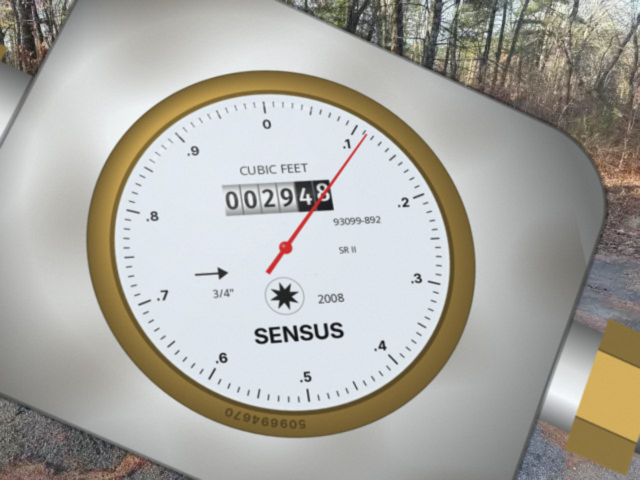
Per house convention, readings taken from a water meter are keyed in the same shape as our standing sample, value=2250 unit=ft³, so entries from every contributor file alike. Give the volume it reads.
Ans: value=2948.11 unit=ft³
